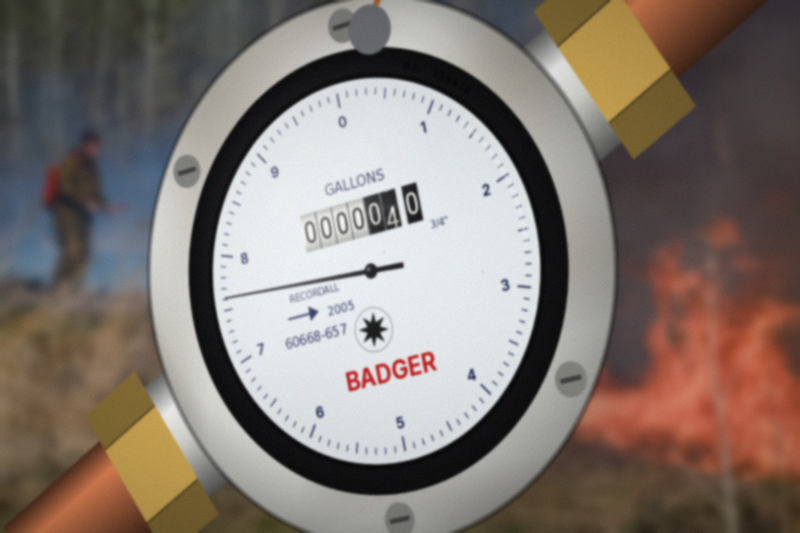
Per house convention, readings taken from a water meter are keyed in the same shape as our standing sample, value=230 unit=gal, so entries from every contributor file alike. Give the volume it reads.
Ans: value=37.6 unit=gal
